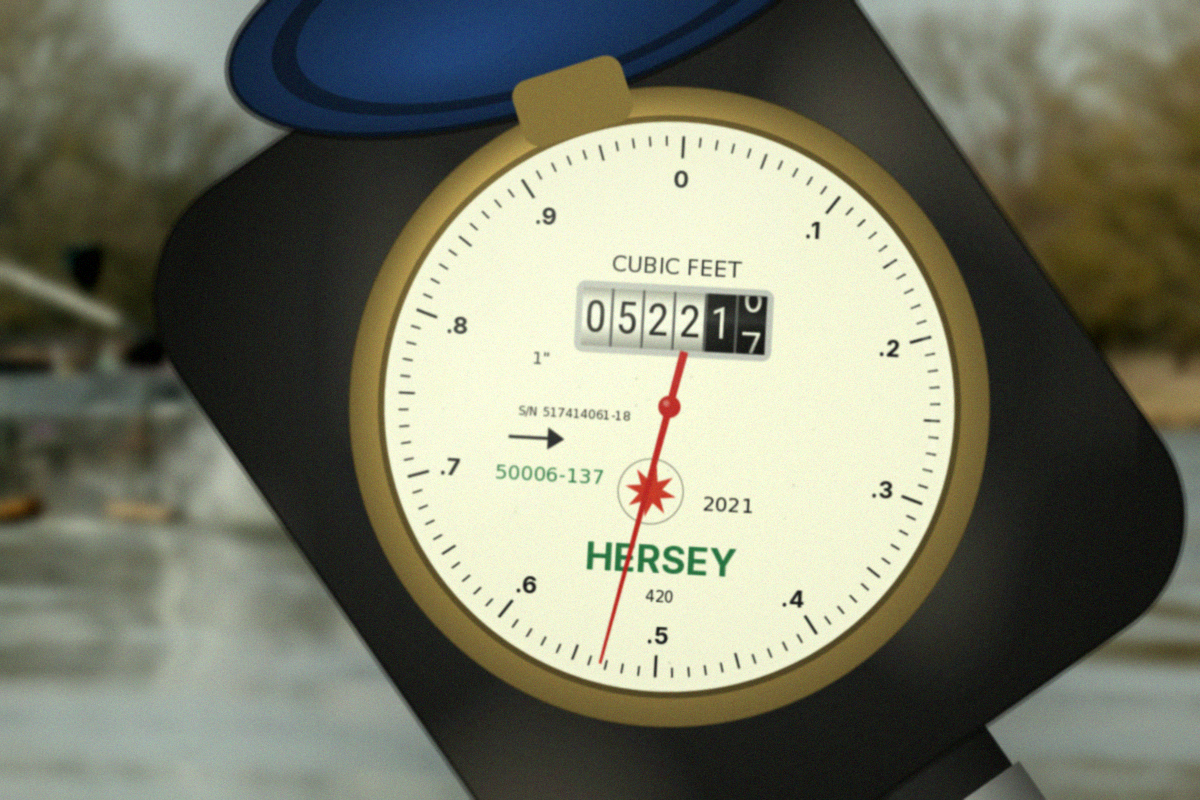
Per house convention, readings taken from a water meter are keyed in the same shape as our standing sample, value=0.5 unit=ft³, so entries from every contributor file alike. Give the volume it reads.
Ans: value=52216.53 unit=ft³
